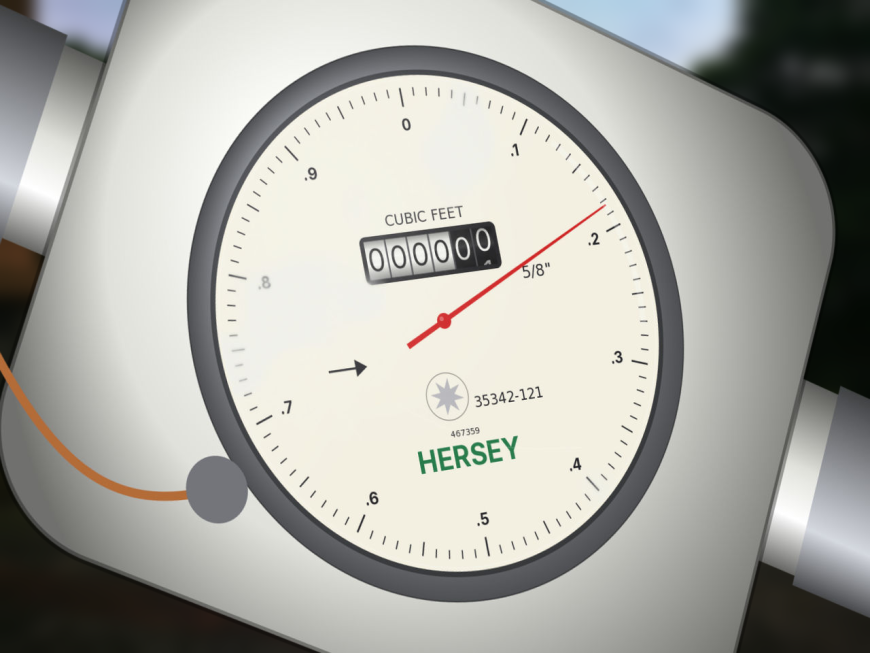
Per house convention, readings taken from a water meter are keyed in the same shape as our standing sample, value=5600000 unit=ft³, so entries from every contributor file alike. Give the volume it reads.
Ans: value=0.18 unit=ft³
